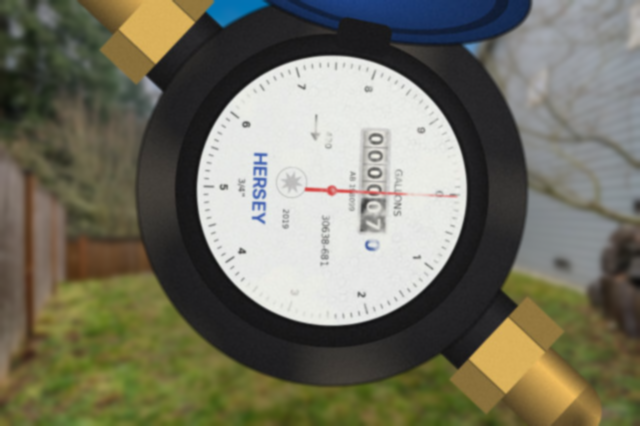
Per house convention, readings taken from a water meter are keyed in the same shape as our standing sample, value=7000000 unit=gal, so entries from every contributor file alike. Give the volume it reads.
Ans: value=70.0 unit=gal
